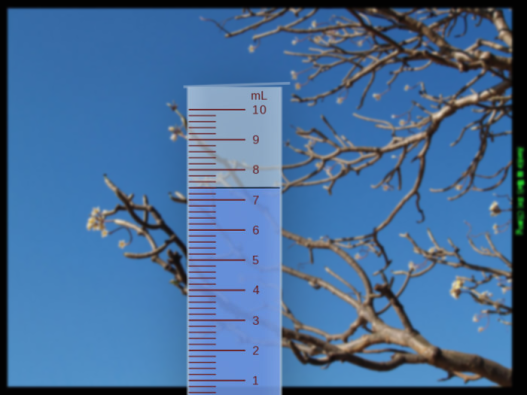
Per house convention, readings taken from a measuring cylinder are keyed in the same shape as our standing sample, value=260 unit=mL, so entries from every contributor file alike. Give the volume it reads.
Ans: value=7.4 unit=mL
